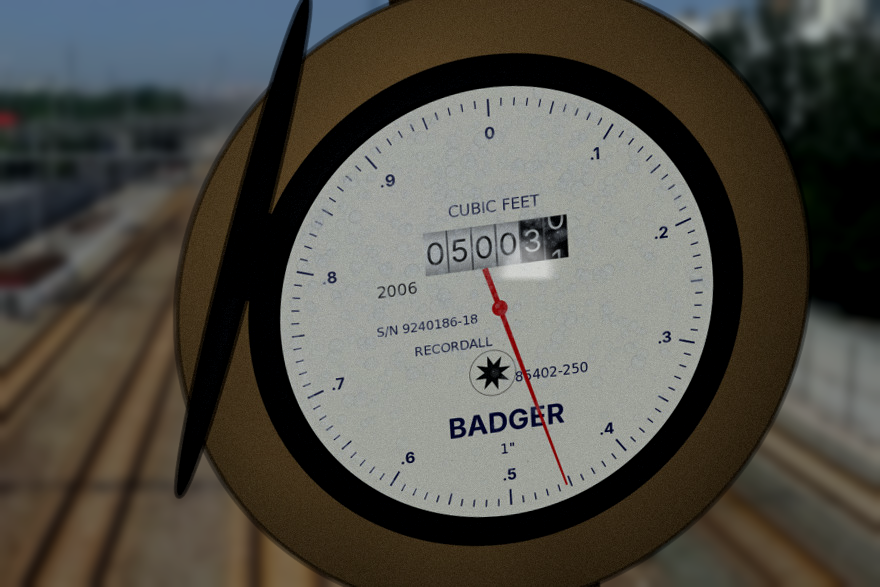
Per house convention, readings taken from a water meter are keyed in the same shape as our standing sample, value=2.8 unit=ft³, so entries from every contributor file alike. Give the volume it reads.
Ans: value=50030.45 unit=ft³
